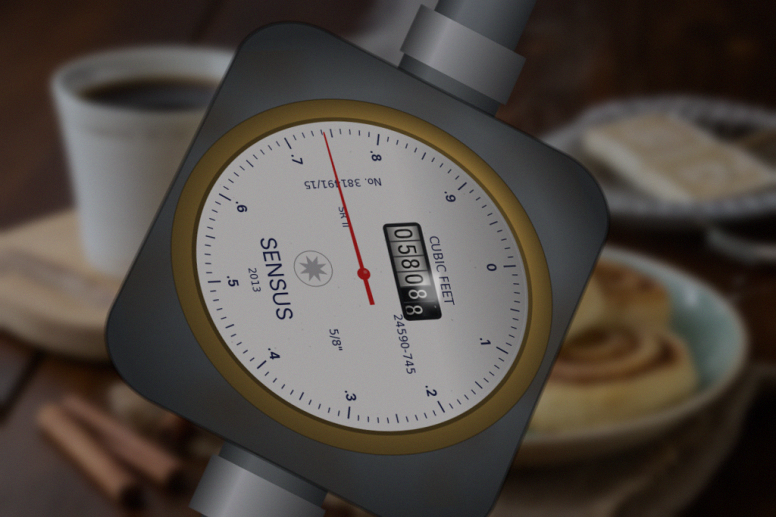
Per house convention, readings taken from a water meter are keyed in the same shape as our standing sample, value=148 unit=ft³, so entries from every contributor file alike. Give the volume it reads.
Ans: value=58087.74 unit=ft³
